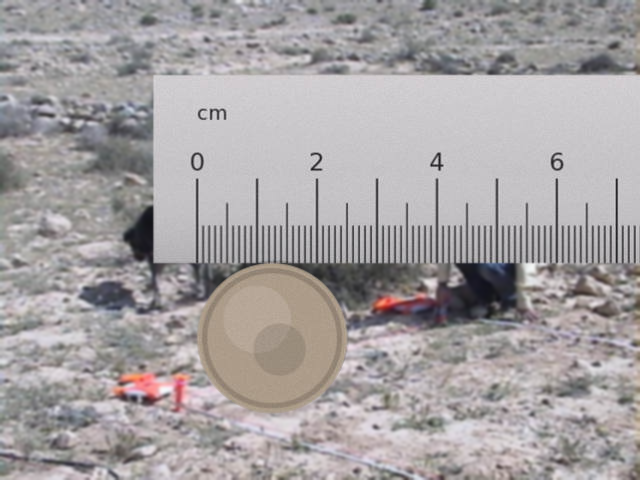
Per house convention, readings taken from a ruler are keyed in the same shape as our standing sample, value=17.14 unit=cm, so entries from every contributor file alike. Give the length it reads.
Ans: value=2.5 unit=cm
